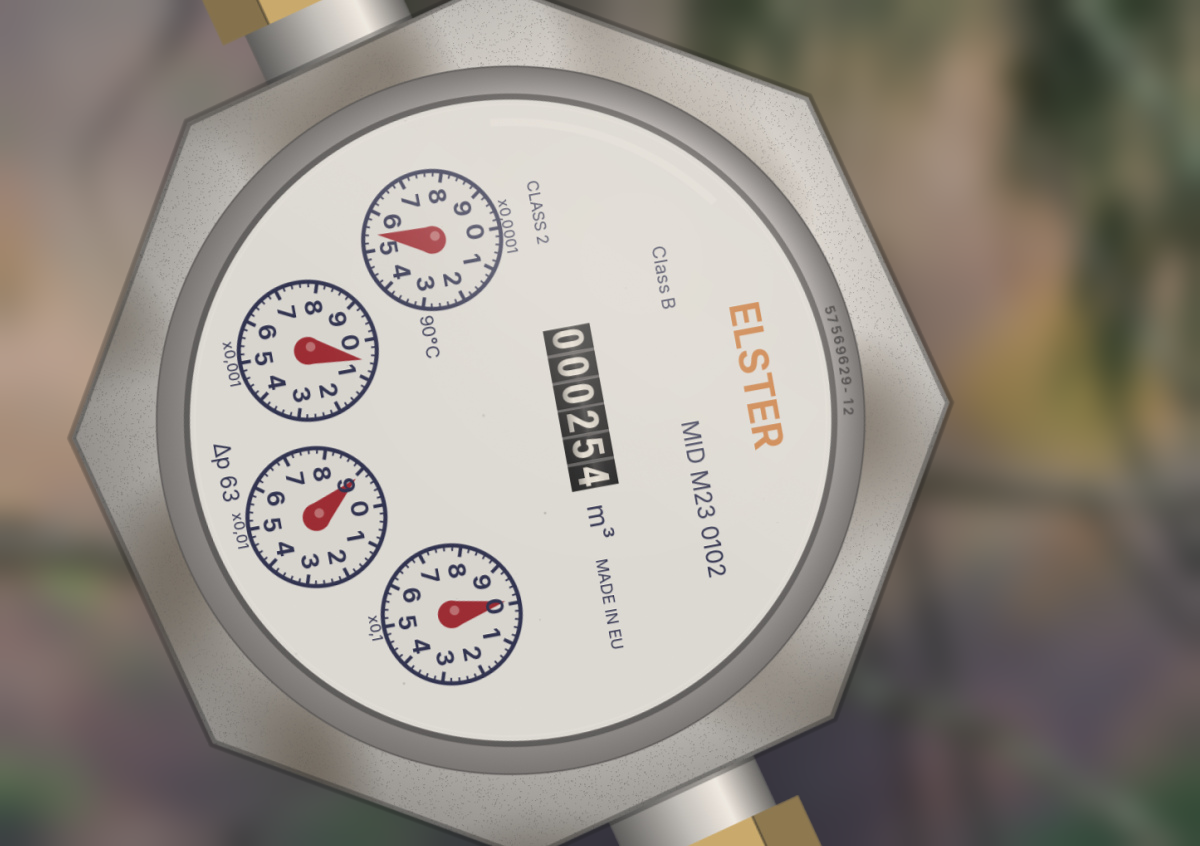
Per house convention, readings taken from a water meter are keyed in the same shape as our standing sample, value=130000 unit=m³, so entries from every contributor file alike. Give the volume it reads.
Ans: value=253.9905 unit=m³
